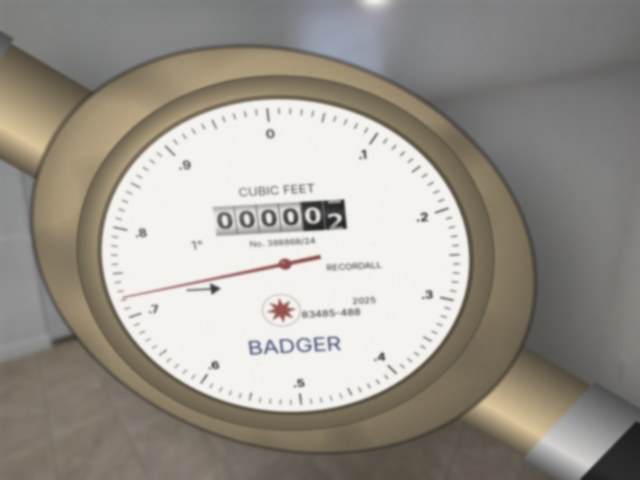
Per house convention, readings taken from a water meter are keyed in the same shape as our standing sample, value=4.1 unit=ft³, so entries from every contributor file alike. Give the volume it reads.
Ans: value=1.72 unit=ft³
